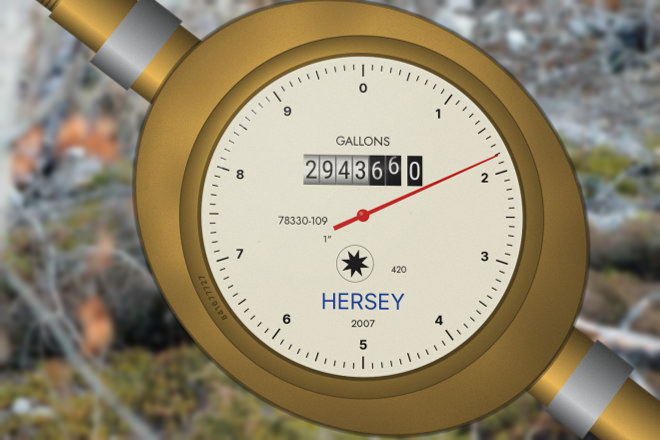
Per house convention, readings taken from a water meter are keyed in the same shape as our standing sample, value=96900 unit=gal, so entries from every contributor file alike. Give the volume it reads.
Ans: value=2943661.8 unit=gal
